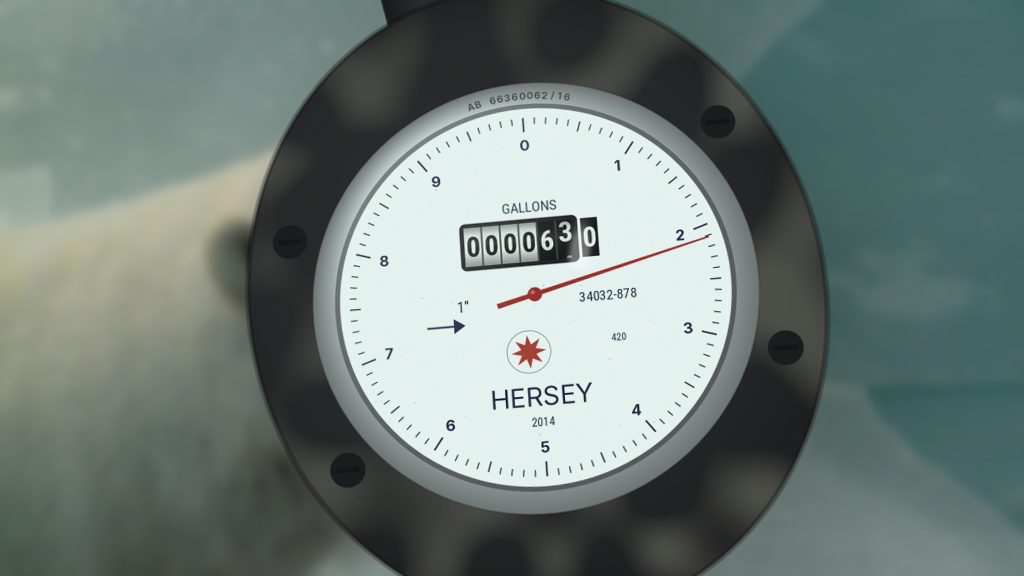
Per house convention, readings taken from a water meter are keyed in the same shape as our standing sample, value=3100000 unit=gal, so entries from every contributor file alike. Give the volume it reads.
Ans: value=632.1 unit=gal
